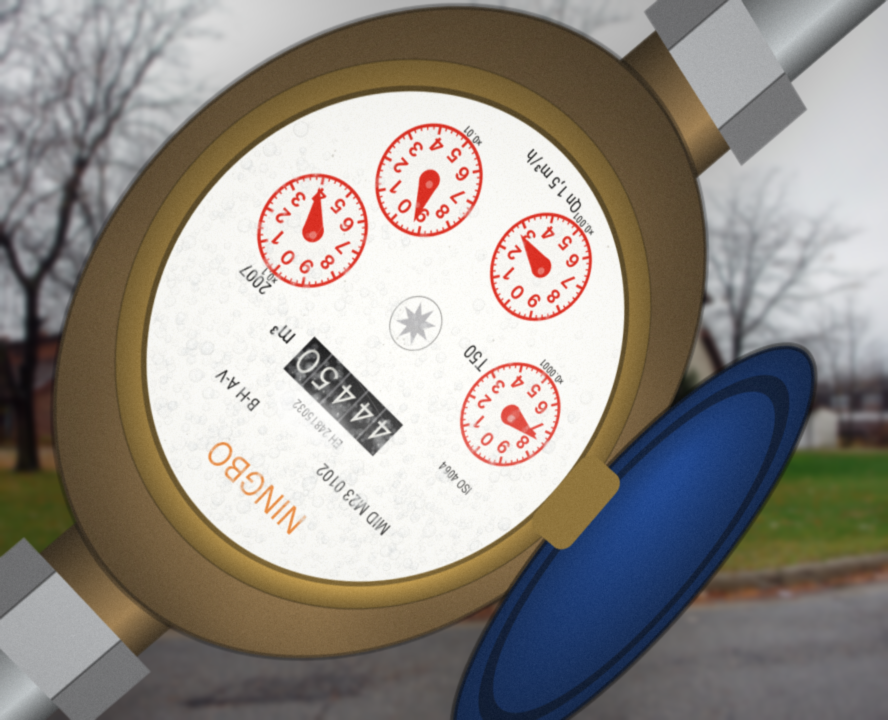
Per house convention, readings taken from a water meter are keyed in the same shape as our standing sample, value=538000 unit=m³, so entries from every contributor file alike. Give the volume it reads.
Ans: value=44450.3927 unit=m³
